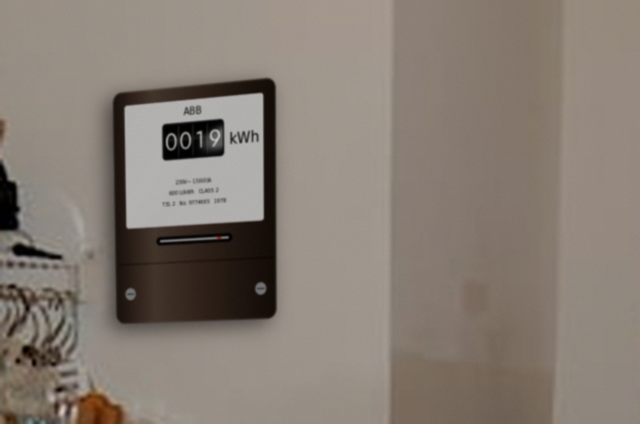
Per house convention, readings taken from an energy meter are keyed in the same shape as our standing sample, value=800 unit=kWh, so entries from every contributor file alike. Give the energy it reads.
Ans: value=19 unit=kWh
